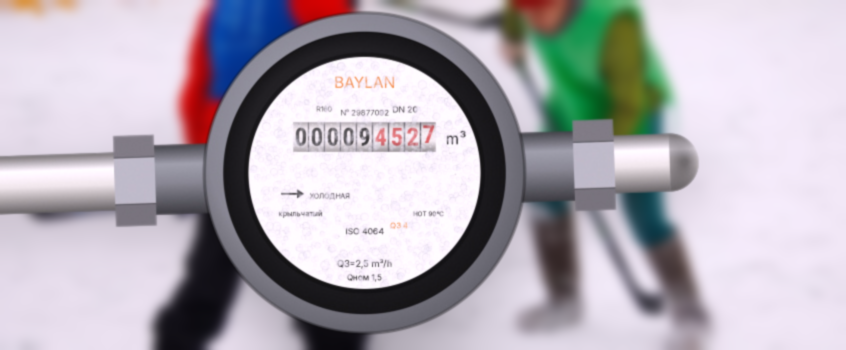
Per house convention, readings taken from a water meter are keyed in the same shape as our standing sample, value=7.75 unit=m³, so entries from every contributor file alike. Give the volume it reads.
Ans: value=9.4527 unit=m³
